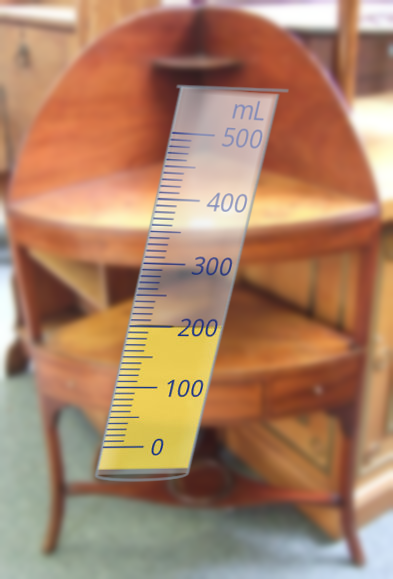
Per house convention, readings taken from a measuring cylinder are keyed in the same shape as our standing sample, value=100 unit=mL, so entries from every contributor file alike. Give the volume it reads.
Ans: value=200 unit=mL
